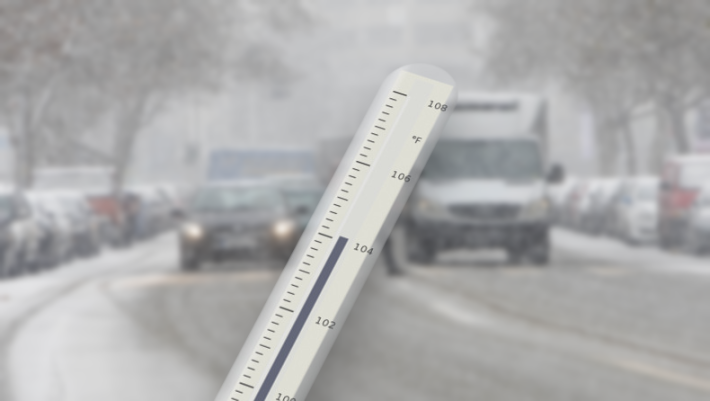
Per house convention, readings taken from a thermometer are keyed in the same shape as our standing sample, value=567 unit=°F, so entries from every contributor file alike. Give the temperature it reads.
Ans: value=104.1 unit=°F
